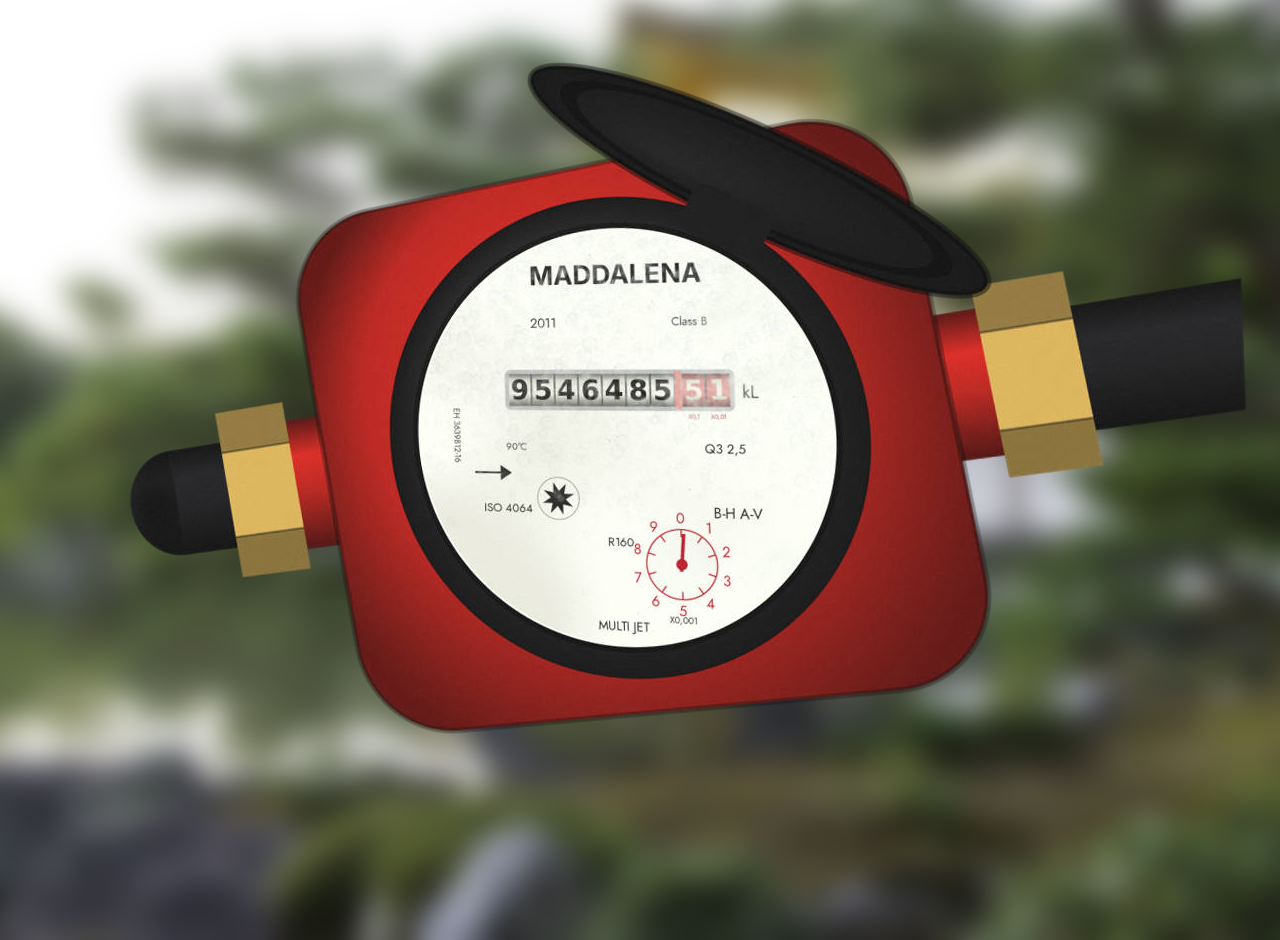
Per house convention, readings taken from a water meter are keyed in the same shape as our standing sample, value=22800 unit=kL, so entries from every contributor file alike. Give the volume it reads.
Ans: value=9546485.510 unit=kL
